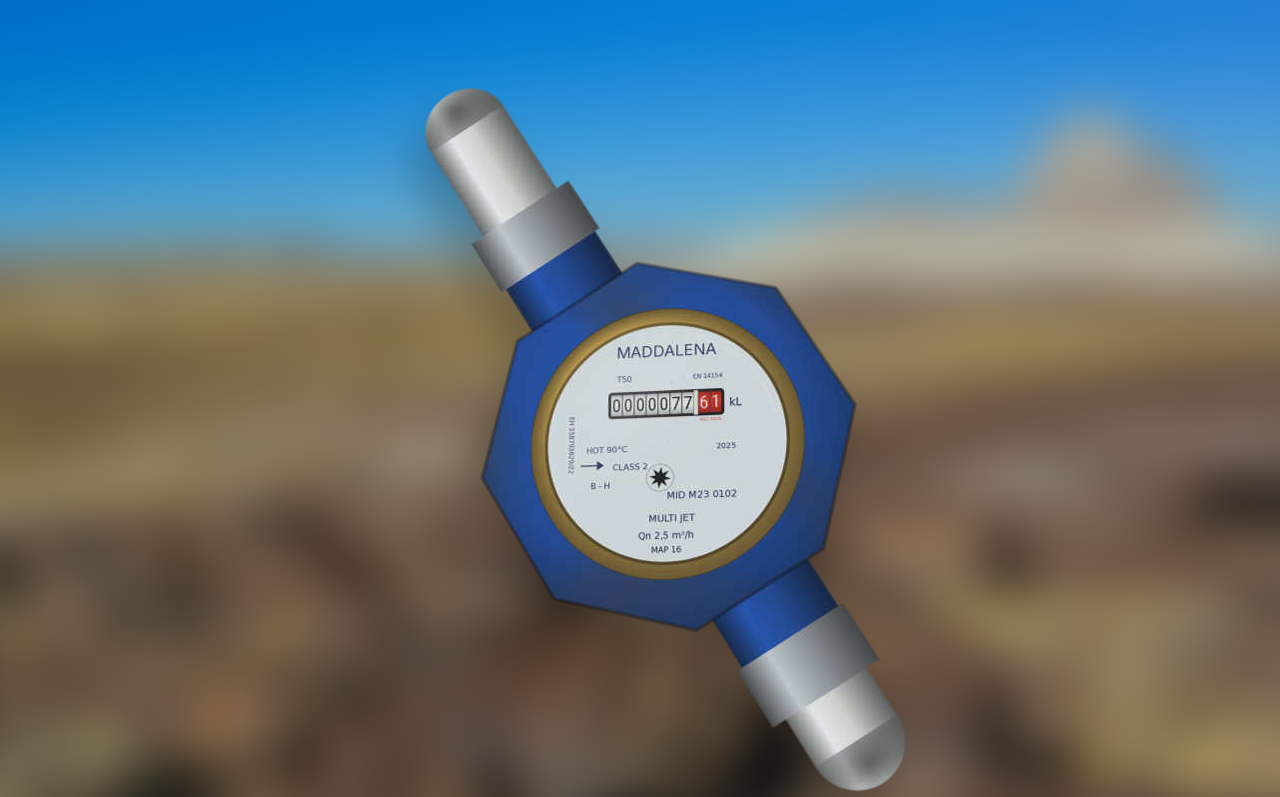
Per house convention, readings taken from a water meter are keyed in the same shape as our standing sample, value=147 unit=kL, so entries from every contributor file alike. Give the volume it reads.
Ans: value=77.61 unit=kL
